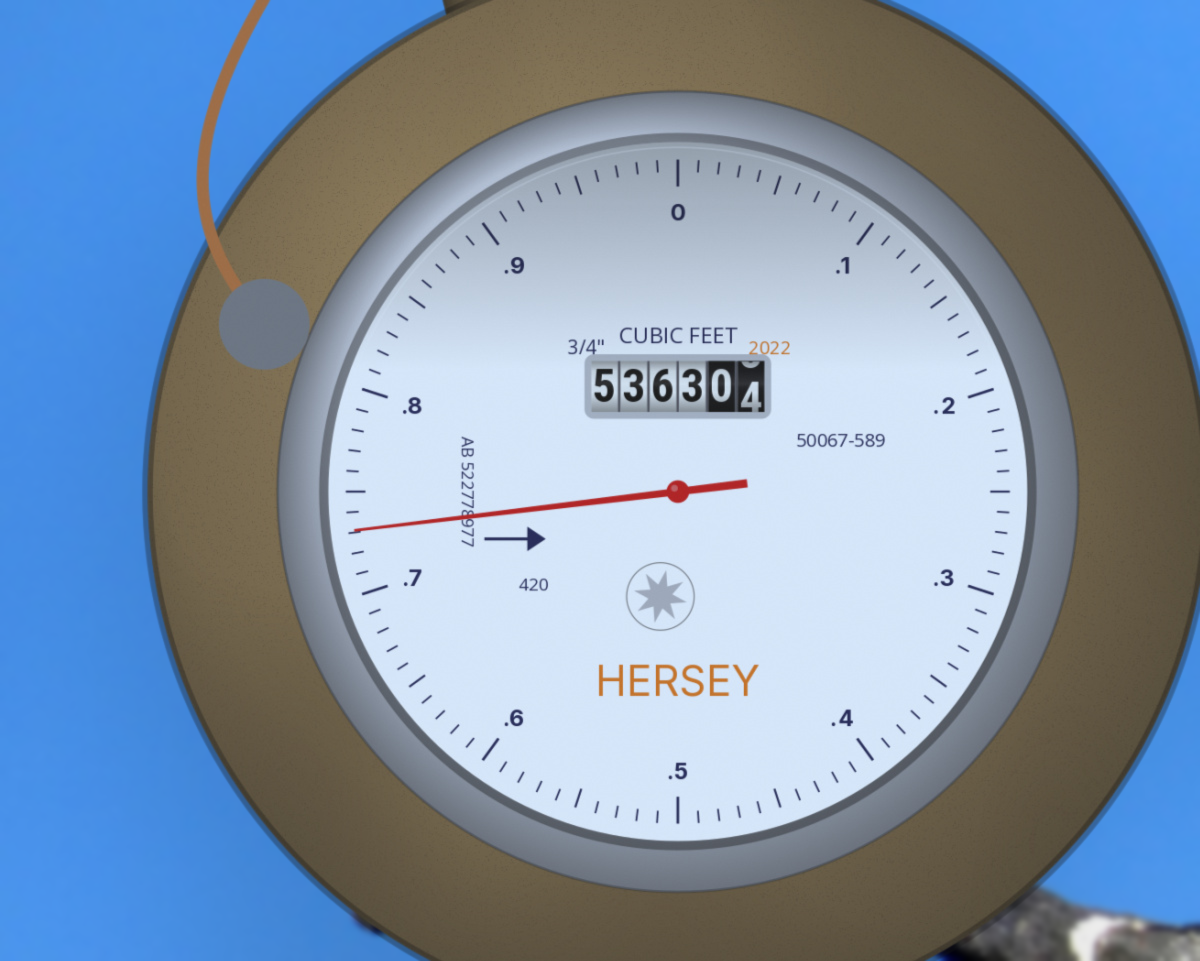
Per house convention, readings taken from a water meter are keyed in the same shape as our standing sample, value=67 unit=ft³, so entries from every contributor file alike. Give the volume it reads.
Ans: value=536303.73 unit=ft³
